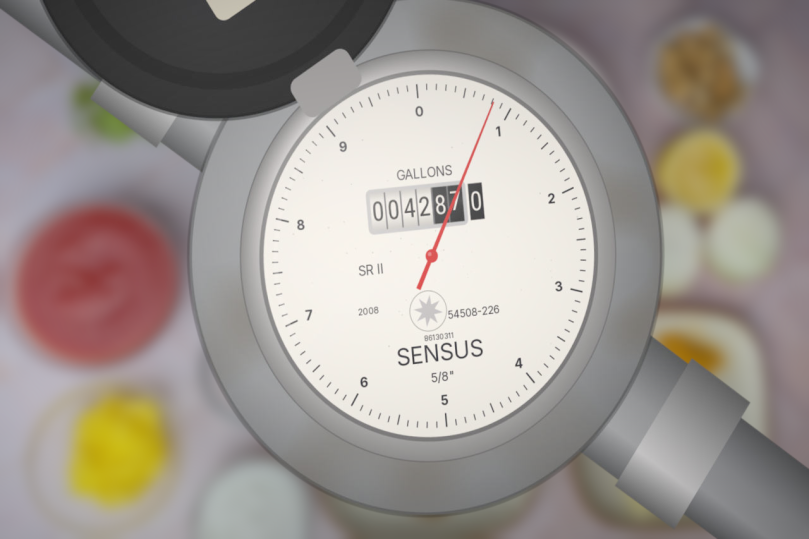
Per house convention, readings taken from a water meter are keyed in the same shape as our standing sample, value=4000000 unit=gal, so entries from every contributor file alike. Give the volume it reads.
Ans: value=42870.8 unit=gal
